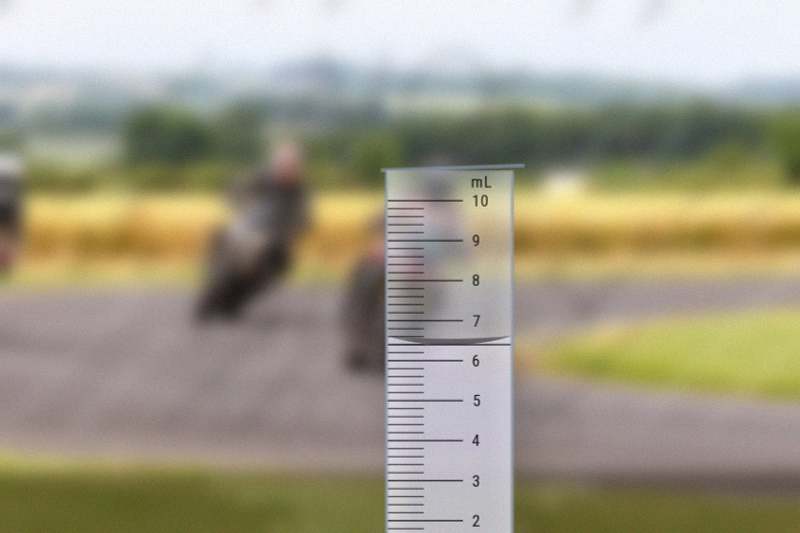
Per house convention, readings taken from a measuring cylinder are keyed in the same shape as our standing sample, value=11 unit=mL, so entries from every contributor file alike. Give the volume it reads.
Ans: value=6.4 unit=mL
